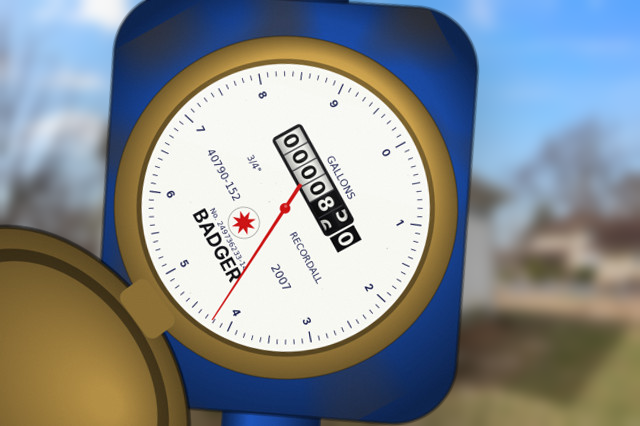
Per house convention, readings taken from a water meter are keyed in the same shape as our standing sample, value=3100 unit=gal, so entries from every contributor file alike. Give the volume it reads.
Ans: value=854.2 unit=gal
